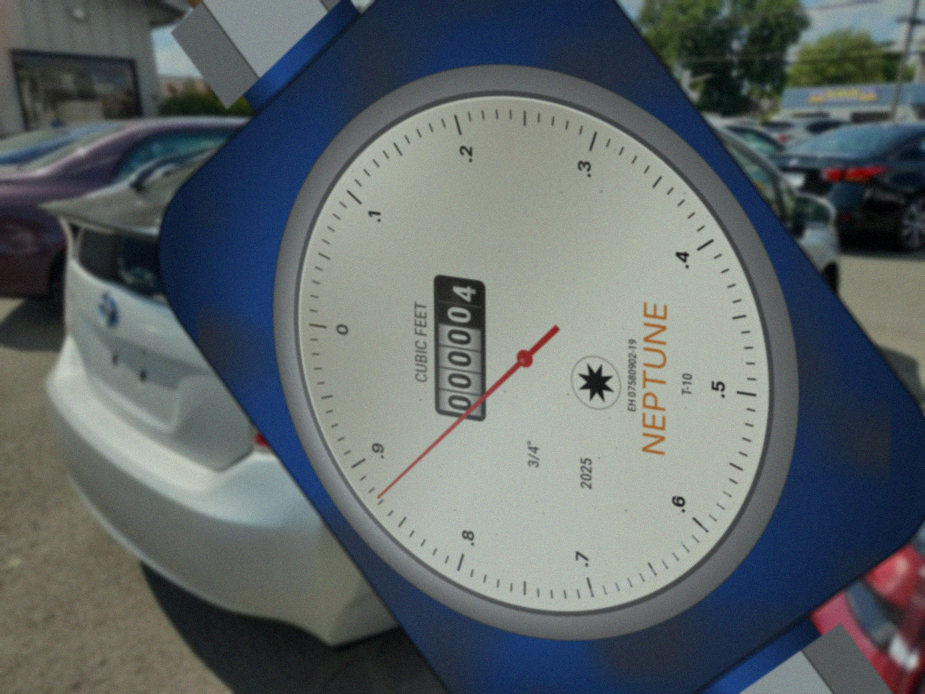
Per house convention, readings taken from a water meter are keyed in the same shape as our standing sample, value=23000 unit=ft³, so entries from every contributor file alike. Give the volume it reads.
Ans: value=3.87 unit=ft³
